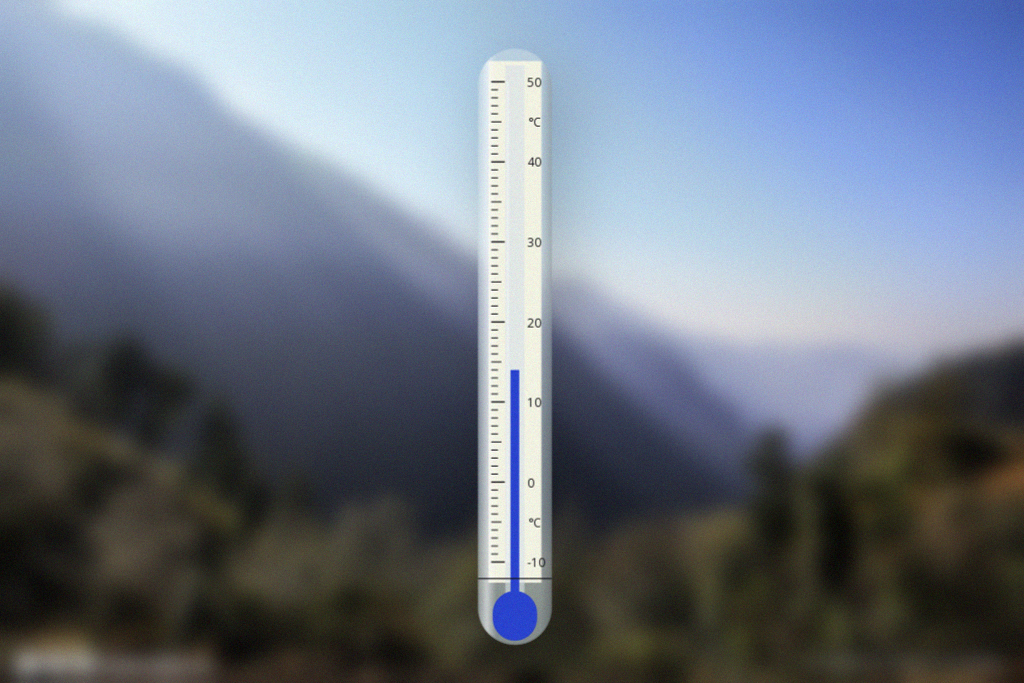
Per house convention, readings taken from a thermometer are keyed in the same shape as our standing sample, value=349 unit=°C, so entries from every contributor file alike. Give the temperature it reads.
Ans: value=14 unit=°C
